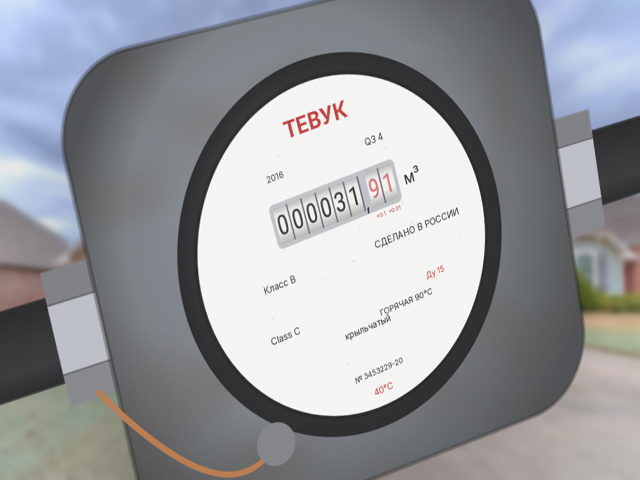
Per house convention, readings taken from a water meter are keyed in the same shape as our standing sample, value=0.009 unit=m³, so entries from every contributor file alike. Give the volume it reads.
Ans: value=31.91 unit=m³
